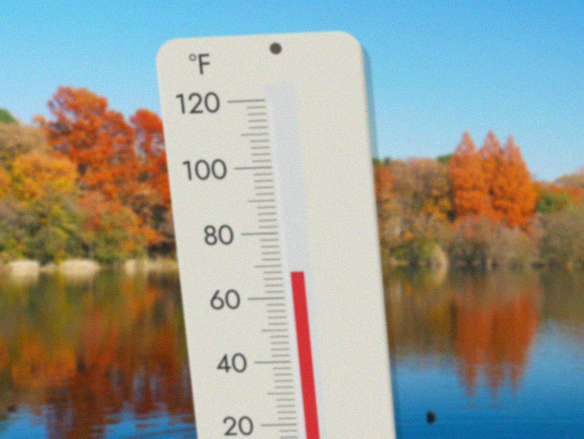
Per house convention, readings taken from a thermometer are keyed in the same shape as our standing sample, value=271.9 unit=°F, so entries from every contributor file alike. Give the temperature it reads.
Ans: value=68 unit=°F
